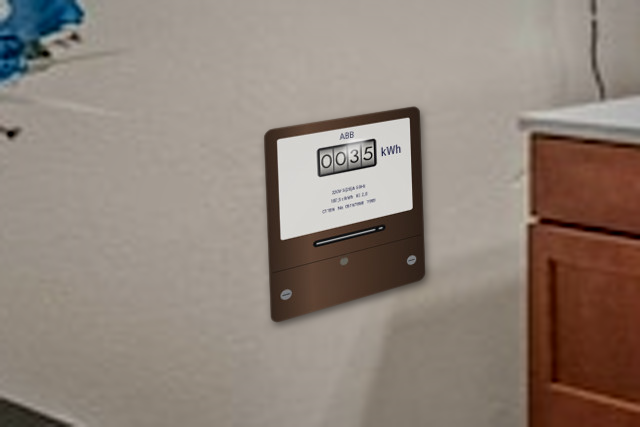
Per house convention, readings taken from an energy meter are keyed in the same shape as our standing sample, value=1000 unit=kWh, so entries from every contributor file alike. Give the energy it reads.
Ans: value=35 unit=kWh
